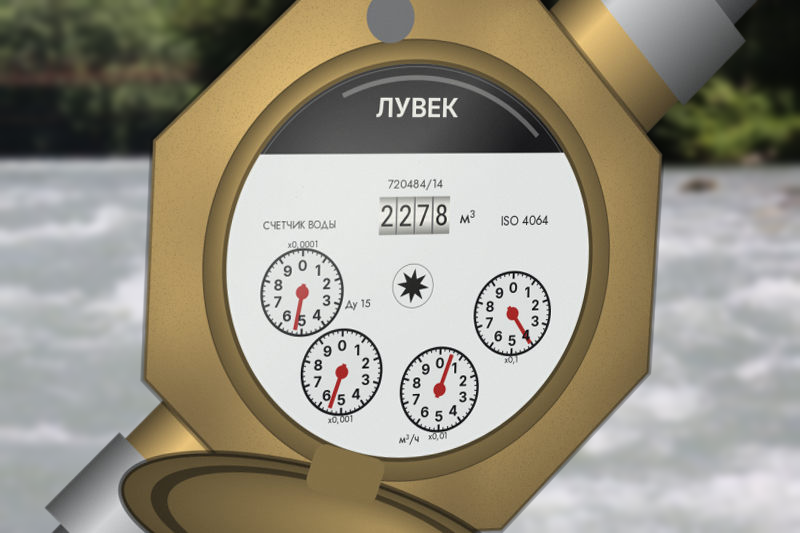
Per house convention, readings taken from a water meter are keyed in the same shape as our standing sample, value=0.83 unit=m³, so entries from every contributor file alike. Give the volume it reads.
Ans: value=2278.4055 unit=m³
